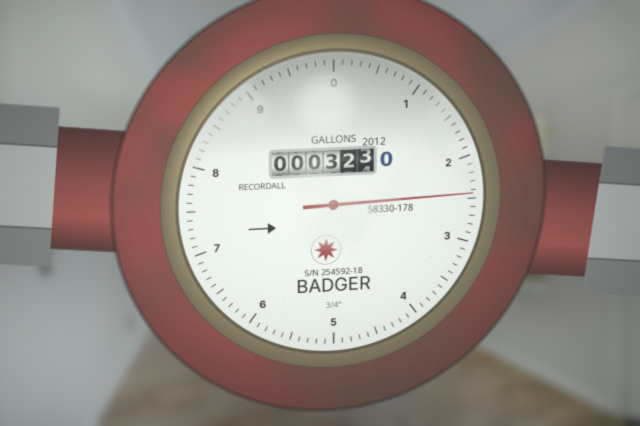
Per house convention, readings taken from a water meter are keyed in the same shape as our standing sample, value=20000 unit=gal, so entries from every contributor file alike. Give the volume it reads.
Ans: value=3232.4 unit=gal
